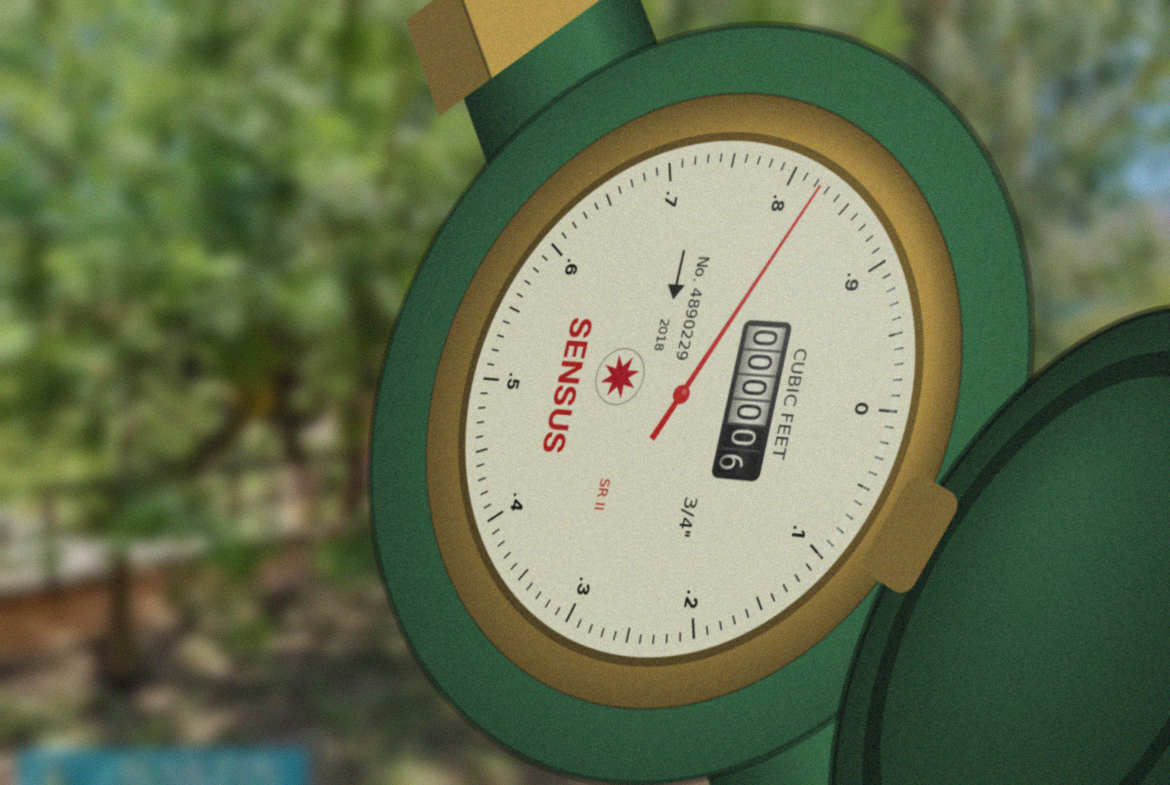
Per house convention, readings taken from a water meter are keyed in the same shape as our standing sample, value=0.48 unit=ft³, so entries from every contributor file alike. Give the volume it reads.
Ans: value=5.82 unit=ft³
